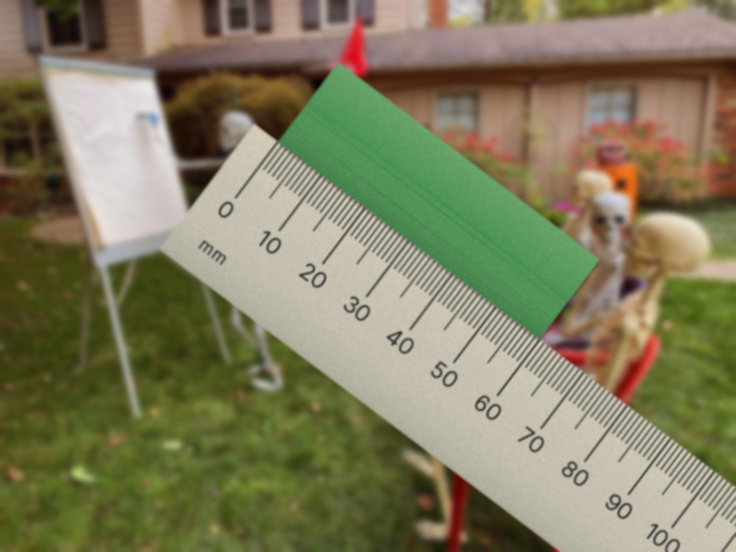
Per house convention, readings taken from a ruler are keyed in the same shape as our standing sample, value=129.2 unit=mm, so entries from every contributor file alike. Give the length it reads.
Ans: value=60 unit=mm
